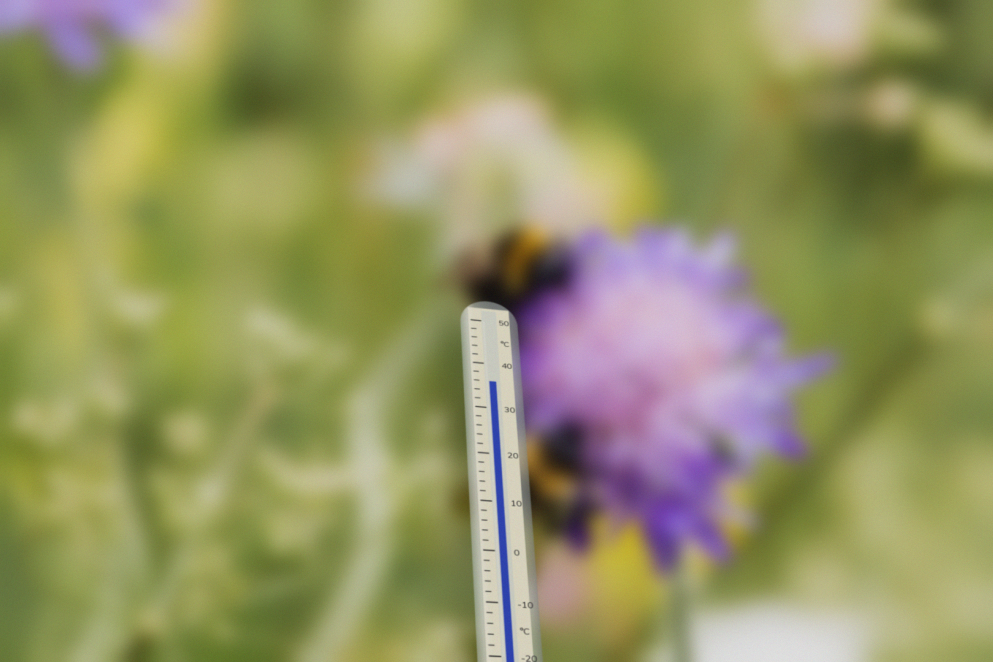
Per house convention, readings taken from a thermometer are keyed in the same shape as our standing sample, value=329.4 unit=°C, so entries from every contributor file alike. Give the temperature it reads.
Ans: value=36 unit=°C
